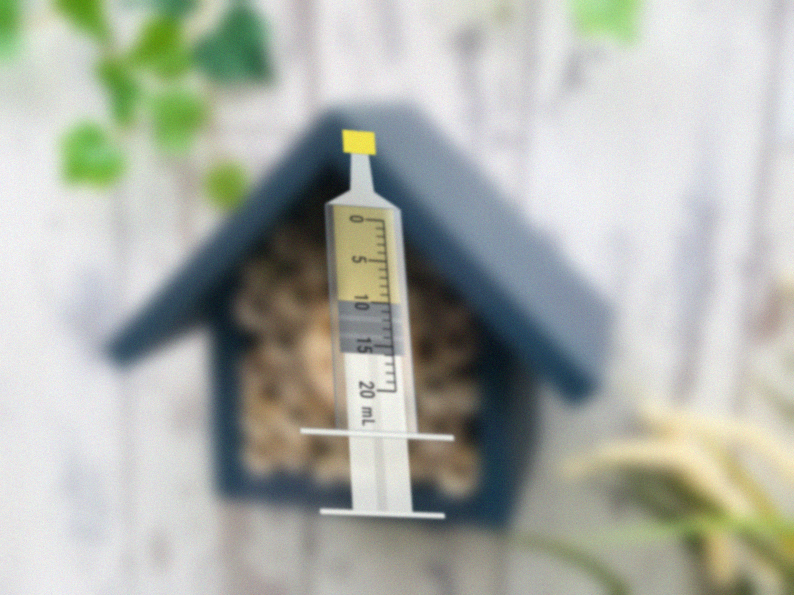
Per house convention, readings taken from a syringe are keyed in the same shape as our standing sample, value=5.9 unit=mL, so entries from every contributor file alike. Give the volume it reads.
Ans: value=10 unit=mL
